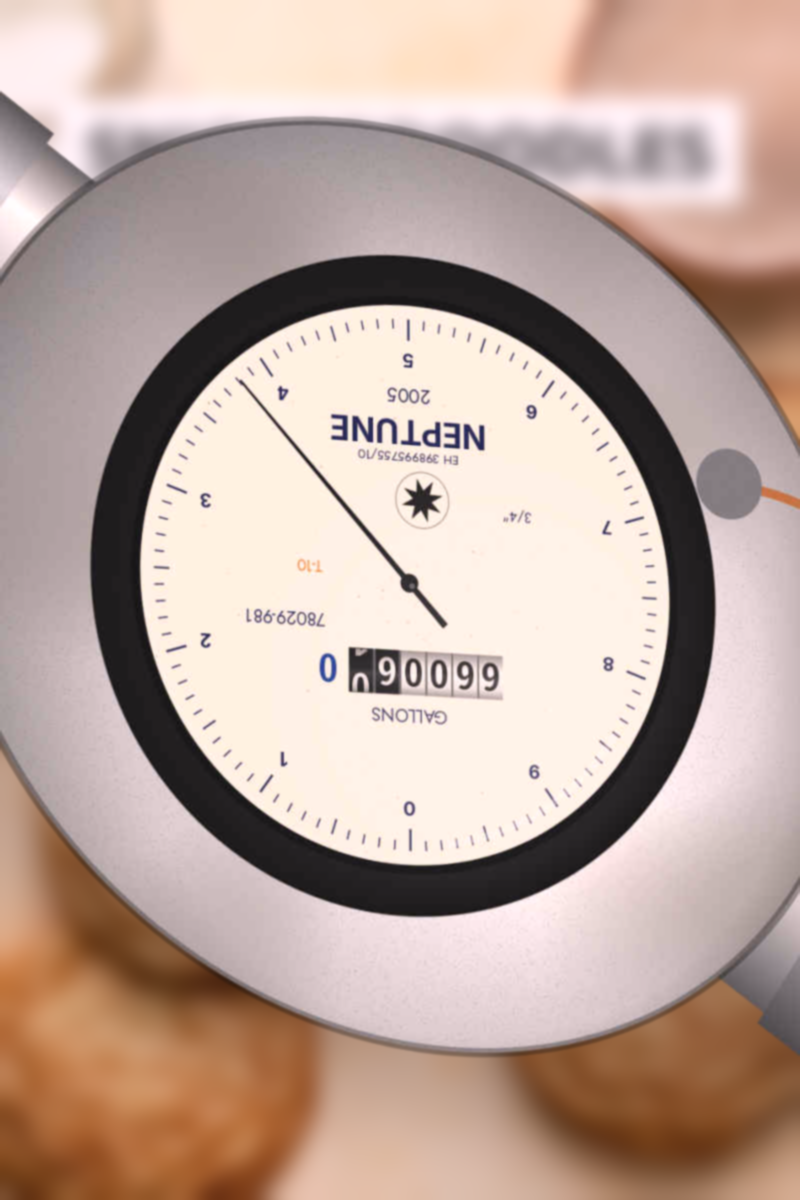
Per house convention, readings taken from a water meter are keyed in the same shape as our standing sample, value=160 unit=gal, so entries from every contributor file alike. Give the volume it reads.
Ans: value=6600603.8 unit=gal
